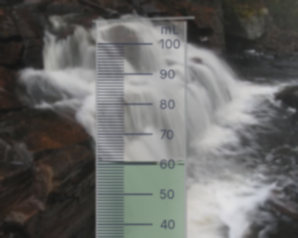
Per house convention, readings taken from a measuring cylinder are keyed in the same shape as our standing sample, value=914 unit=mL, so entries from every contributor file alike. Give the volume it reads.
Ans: value=60 unit=mL
